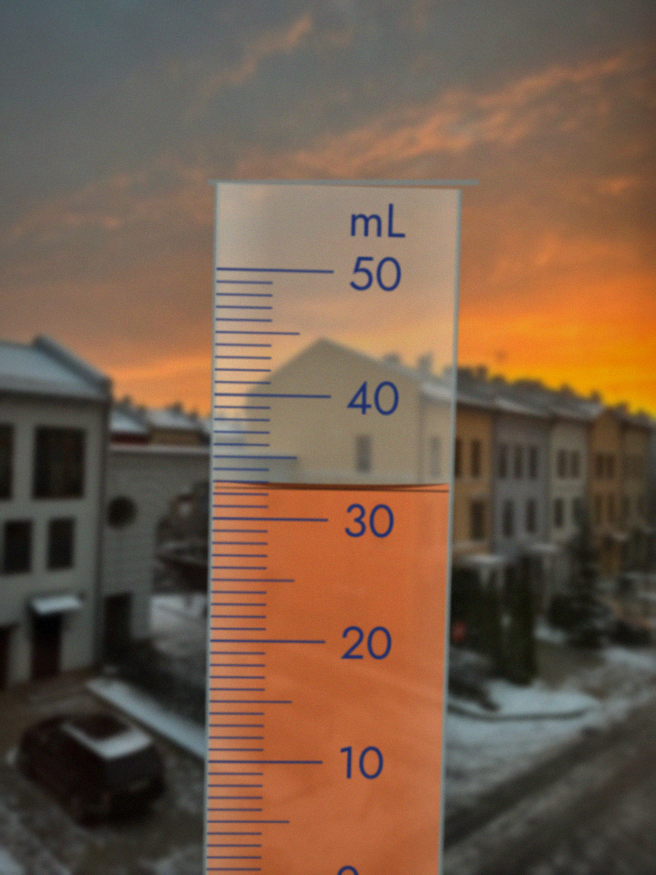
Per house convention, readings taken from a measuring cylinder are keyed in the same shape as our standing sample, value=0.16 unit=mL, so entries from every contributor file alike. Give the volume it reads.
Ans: value=32.5 unit=mL
